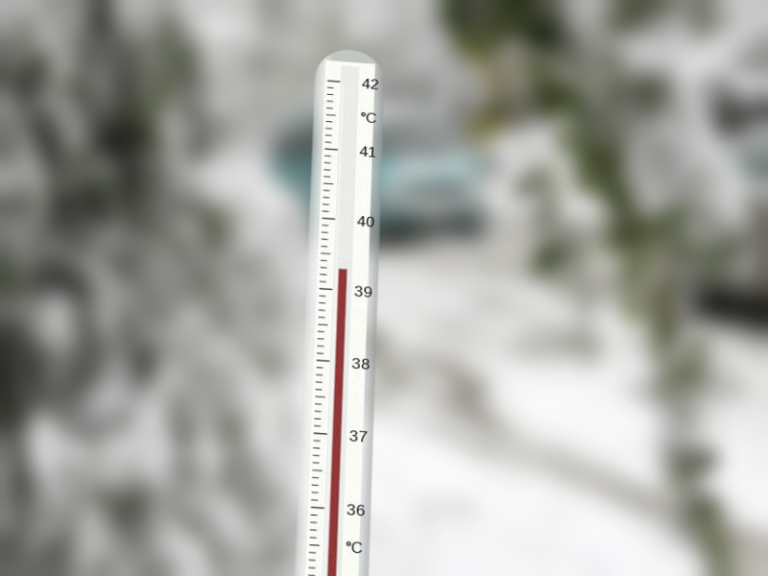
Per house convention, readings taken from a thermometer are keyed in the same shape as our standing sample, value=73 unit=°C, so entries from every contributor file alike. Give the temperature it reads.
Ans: value=39.3 unit=°C
